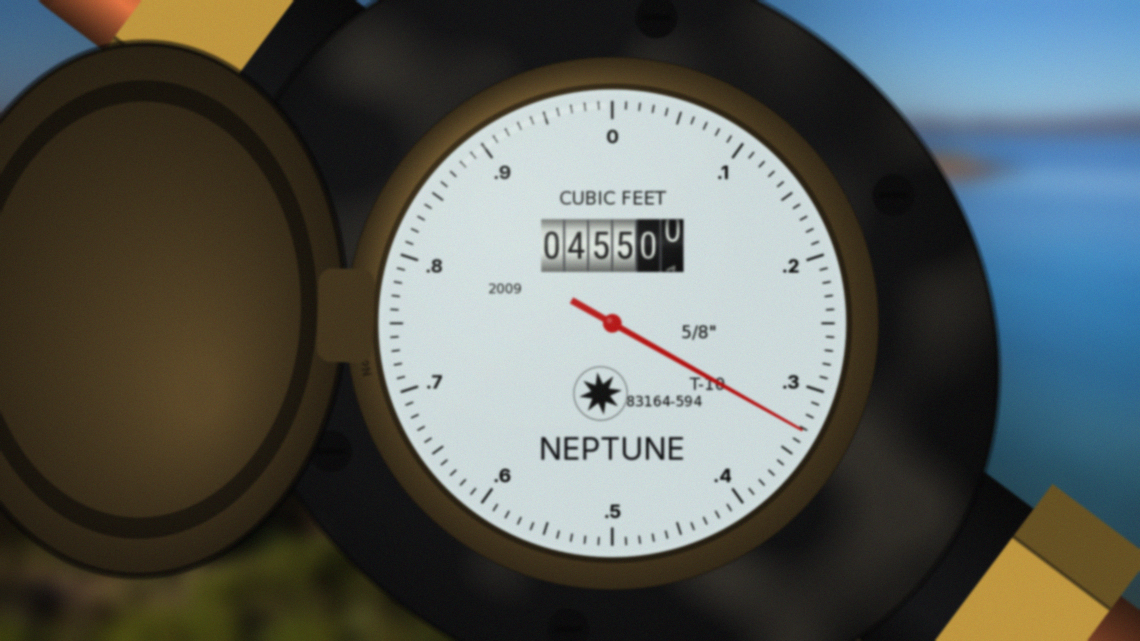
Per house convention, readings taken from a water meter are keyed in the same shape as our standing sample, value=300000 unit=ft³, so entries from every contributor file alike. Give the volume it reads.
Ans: value=45500.33 unit=ft³
